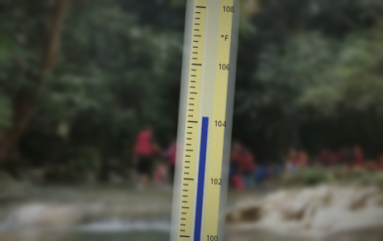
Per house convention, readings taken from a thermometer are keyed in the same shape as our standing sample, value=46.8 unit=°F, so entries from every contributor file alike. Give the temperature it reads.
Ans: value=104.2 unit=°F
